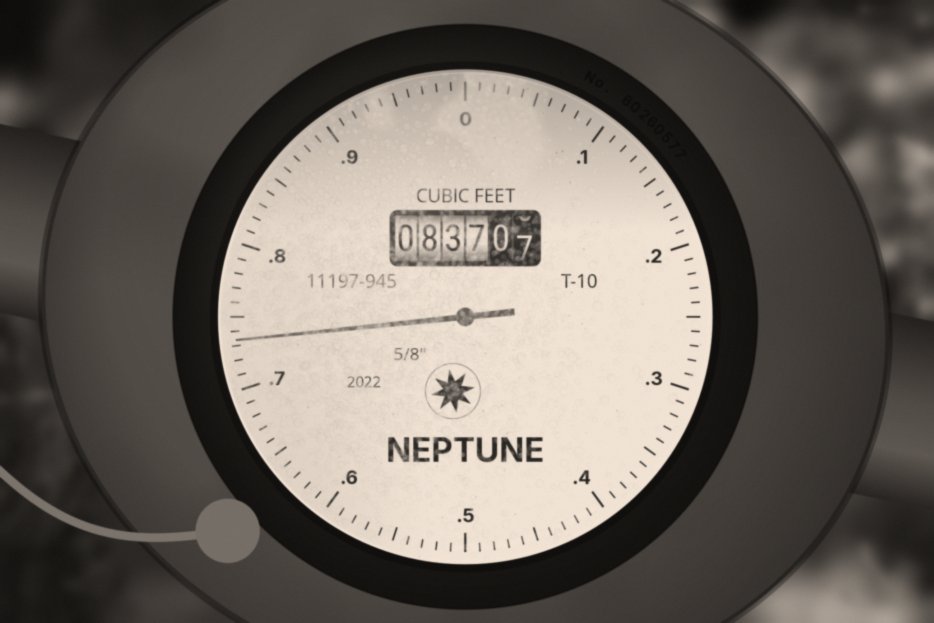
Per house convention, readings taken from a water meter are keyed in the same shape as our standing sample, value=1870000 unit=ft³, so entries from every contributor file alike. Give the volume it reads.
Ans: value=83706.73 unit=ft³
